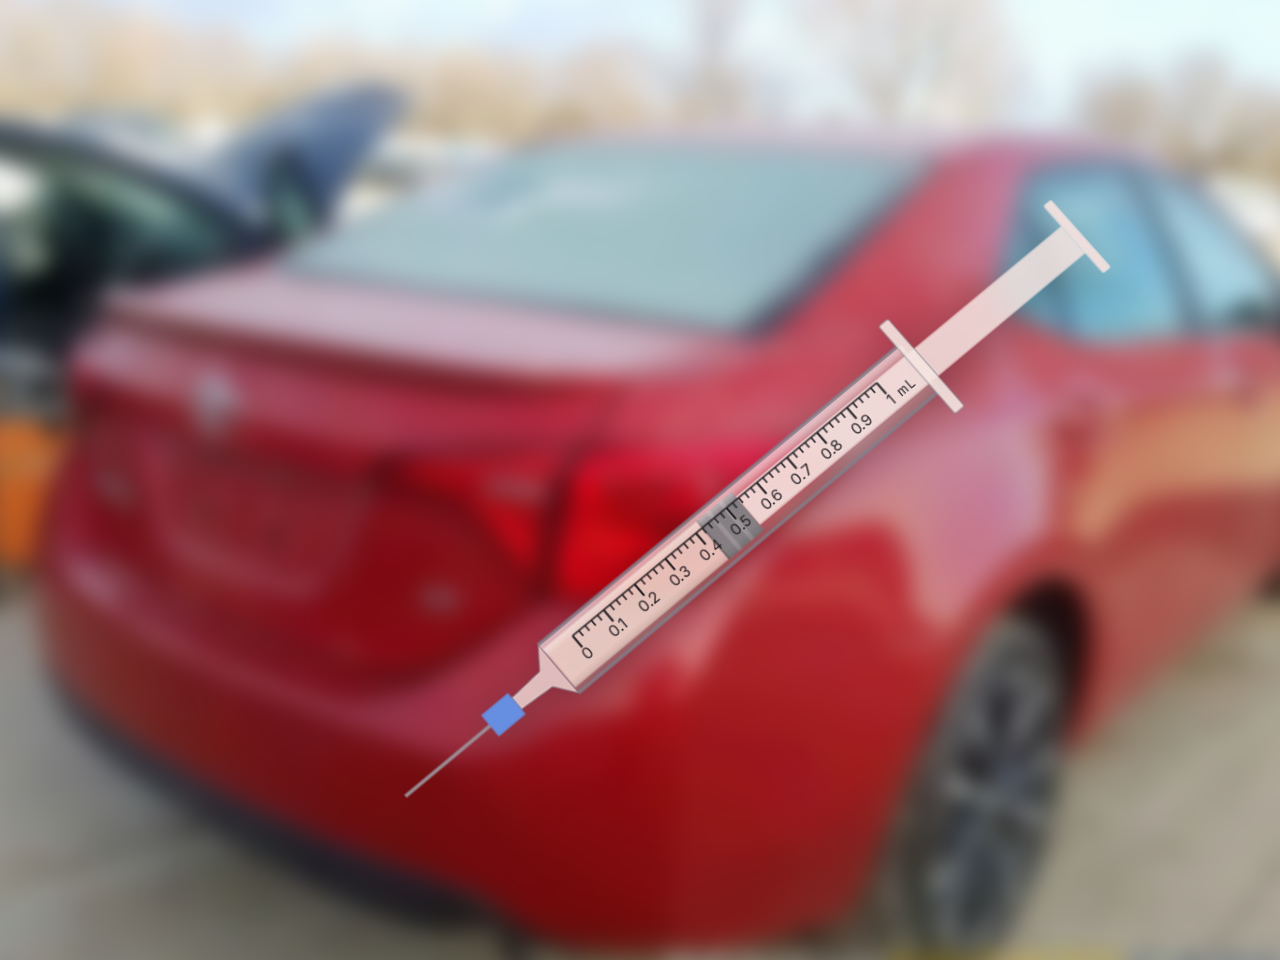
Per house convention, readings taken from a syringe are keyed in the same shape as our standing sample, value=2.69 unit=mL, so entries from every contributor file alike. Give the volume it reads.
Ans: value=0.42 unit=mL
